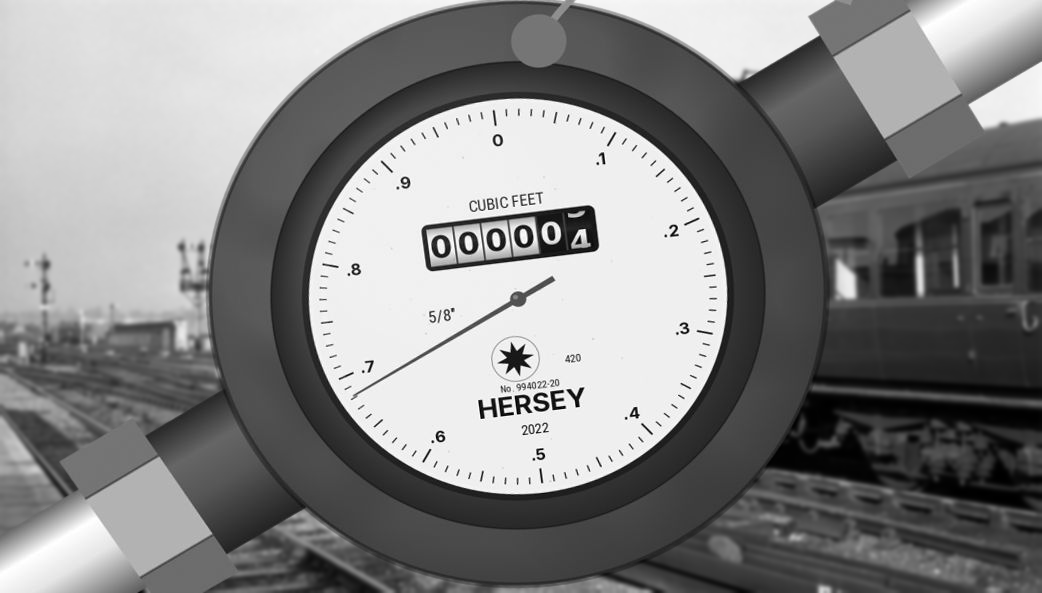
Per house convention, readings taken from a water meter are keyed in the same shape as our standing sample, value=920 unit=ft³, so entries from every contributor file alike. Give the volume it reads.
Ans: value=3.68 unit=ft³
